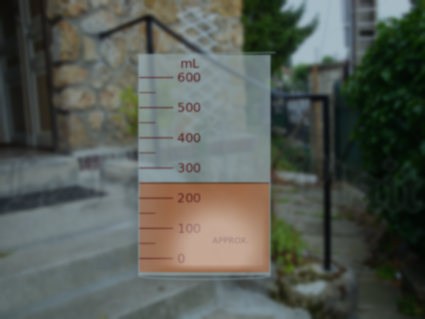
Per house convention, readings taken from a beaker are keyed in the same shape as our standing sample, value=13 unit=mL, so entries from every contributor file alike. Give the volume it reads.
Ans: value=250 unit=mL
